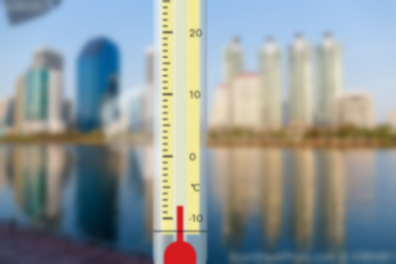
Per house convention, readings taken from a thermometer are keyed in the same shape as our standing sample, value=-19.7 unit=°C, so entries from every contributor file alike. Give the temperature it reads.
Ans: value=-8 unit=°C
